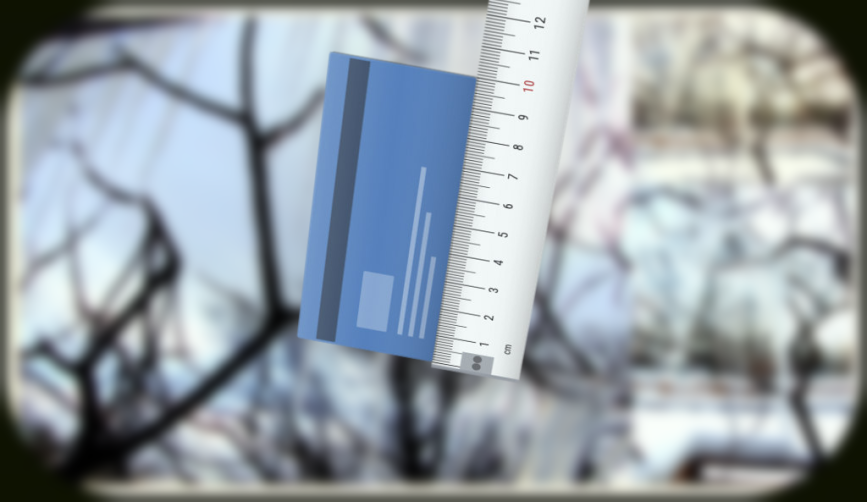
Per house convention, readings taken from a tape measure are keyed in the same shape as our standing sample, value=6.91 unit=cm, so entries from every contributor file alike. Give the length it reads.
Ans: value=10 unit=cm
